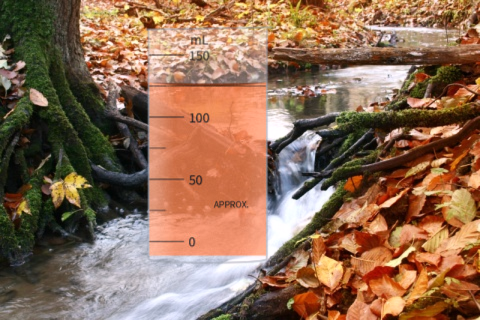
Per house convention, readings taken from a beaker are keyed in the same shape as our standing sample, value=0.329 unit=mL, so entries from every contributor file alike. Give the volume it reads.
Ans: value=125 unit=mL
